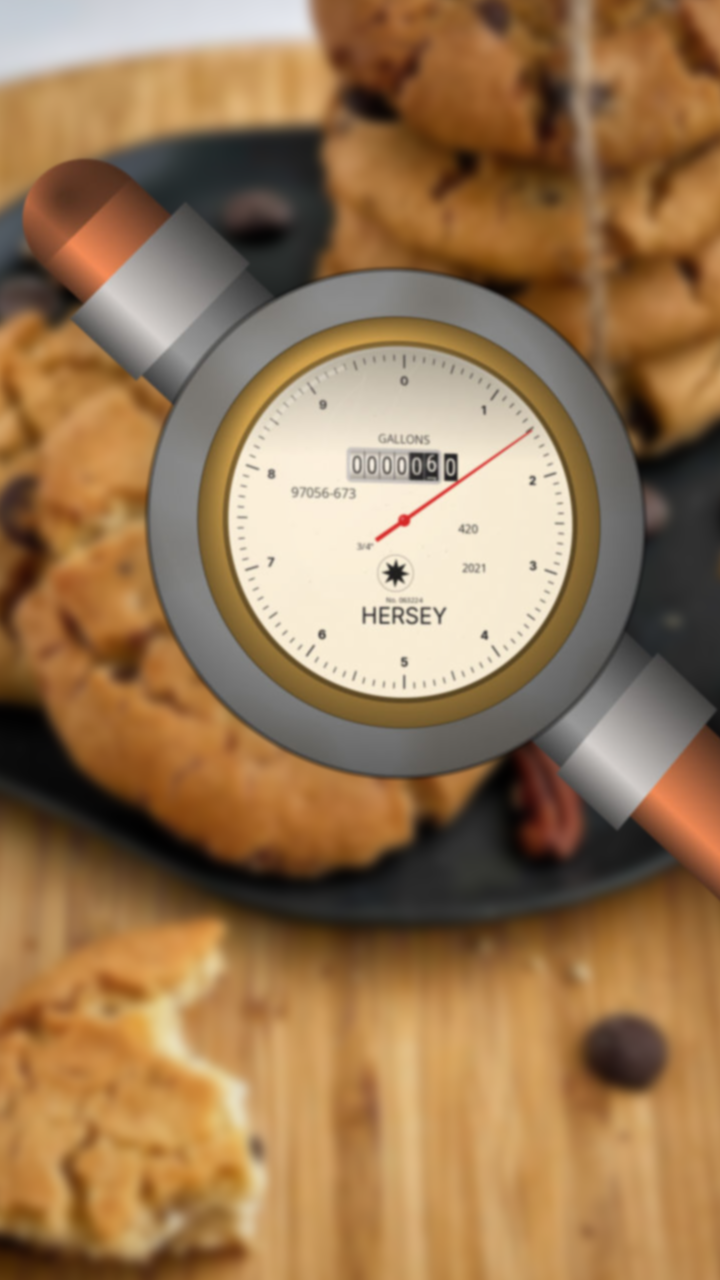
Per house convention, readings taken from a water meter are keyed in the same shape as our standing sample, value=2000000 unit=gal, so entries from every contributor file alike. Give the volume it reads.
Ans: value=61.5 unit=gal
